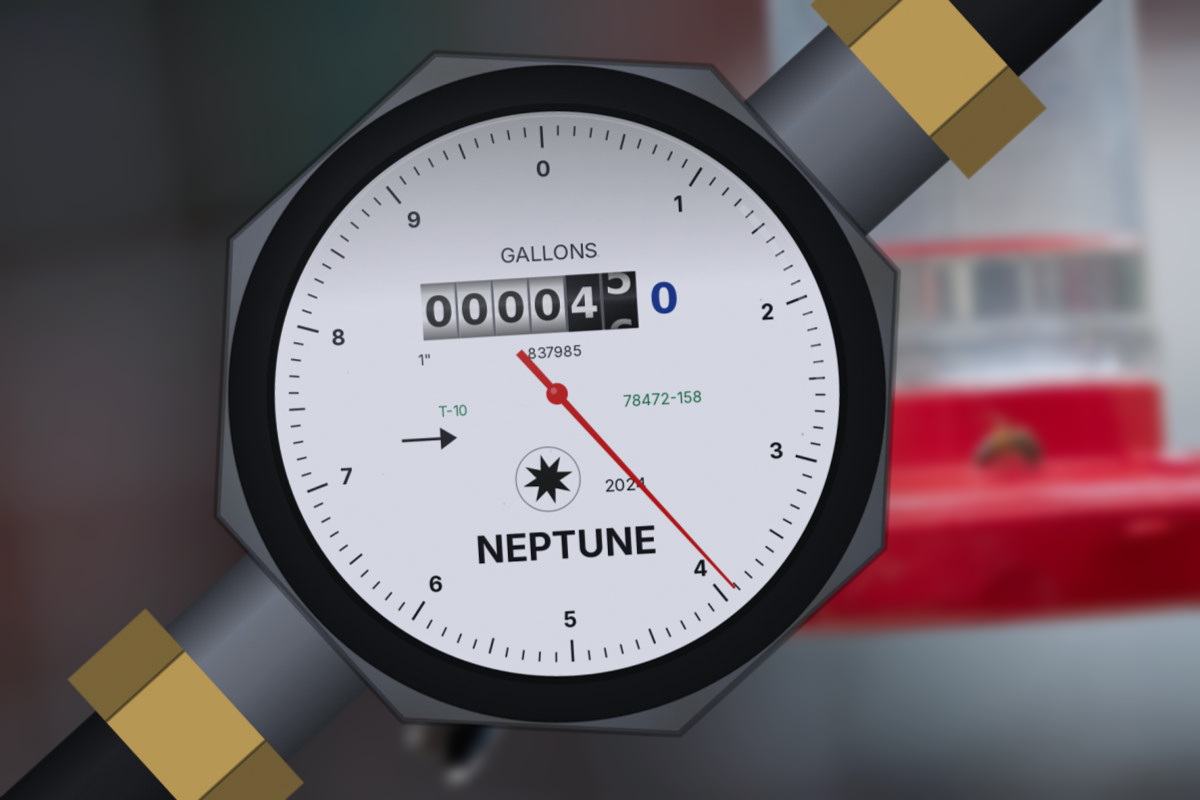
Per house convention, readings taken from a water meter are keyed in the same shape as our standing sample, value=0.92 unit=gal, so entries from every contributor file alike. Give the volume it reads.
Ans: value=453.9 unit=gal
